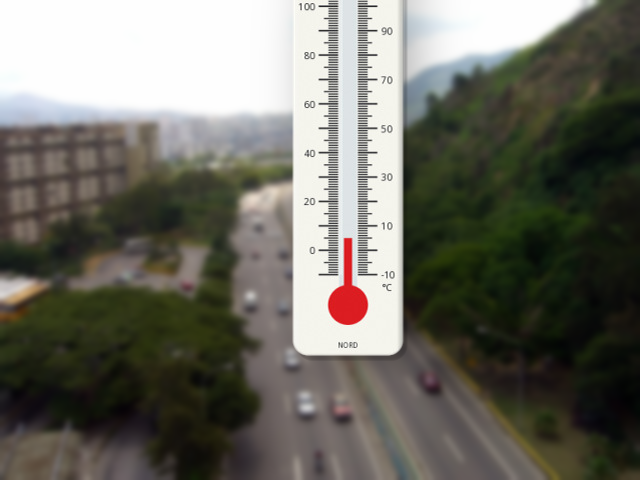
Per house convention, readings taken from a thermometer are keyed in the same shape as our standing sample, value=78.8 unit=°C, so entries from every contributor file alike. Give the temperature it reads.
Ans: value=5 unit=°C
